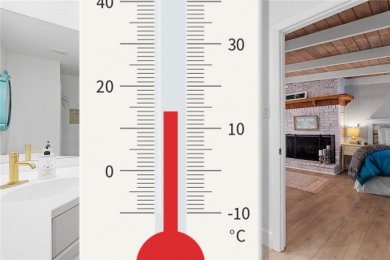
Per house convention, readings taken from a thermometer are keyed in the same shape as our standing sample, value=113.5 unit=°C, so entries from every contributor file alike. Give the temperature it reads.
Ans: value=14 unit=°C
